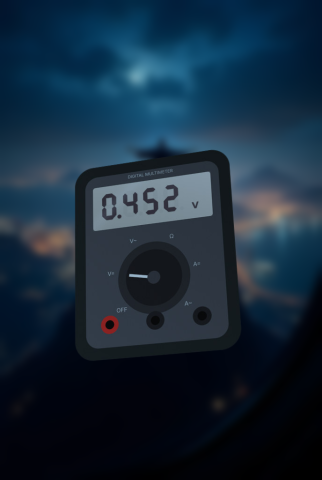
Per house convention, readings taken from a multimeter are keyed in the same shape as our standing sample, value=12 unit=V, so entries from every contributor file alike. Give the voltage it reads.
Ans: value=0.452 unit=V
